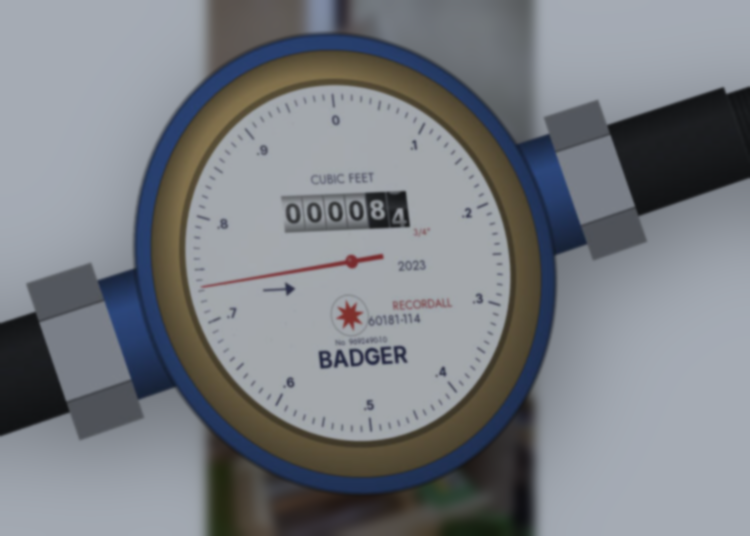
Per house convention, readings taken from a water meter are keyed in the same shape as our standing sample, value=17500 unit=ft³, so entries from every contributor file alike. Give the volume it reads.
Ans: value=83.73 unit=ft³
